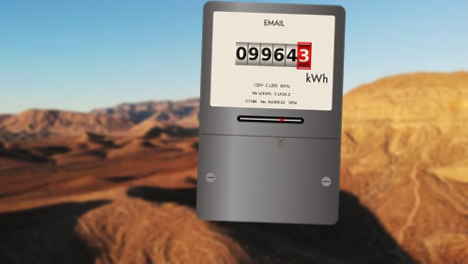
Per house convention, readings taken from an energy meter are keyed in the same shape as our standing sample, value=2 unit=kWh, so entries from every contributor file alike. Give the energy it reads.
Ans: value=9964.3 unit=kWh
